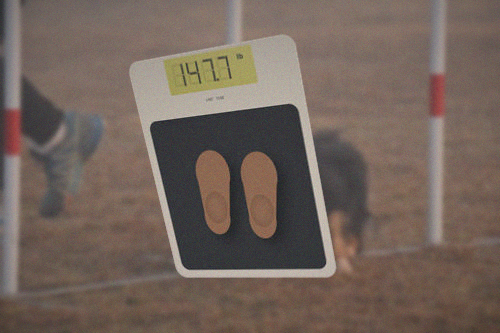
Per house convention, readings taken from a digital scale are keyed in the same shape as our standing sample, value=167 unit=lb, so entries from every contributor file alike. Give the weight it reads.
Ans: value=147.7 unit=lb
